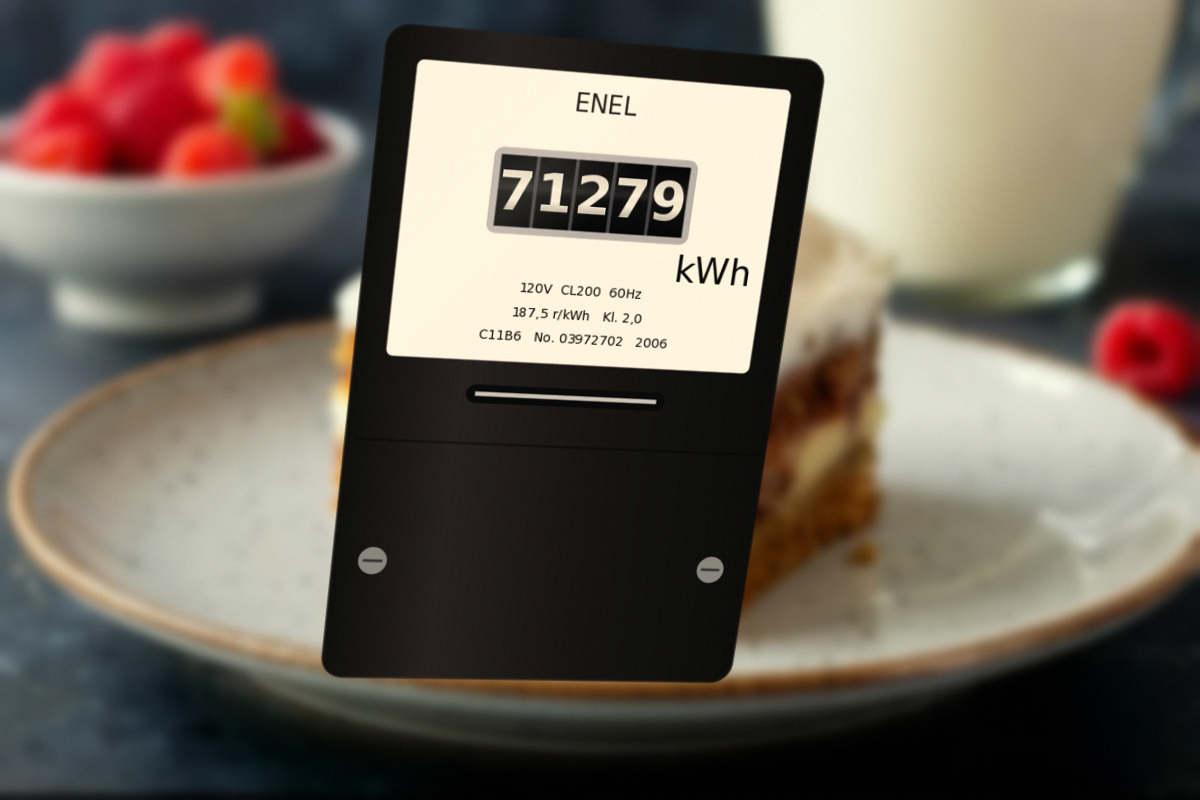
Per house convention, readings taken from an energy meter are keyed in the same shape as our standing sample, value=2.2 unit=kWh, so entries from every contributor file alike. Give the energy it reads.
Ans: value=71279 unit=kWh
